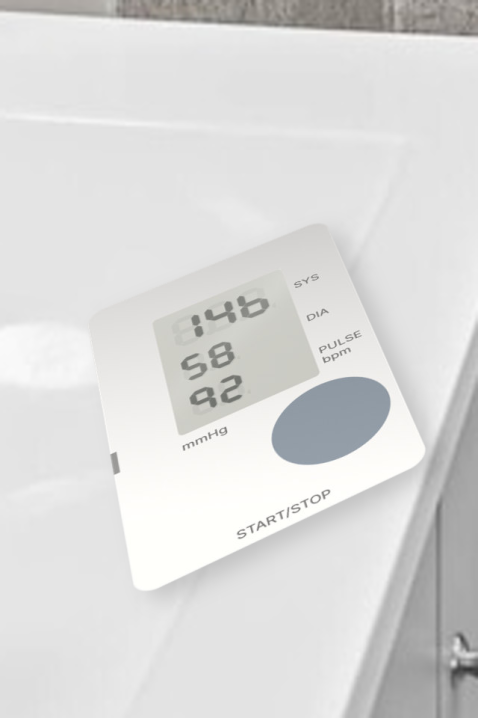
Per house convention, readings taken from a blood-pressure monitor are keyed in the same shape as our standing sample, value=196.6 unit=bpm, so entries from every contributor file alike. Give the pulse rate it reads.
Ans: value=92 unit=bpm
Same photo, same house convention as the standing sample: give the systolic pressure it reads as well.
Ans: value=146 unit=mmHg
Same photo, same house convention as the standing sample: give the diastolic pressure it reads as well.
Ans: value=58 unit=mmHg
